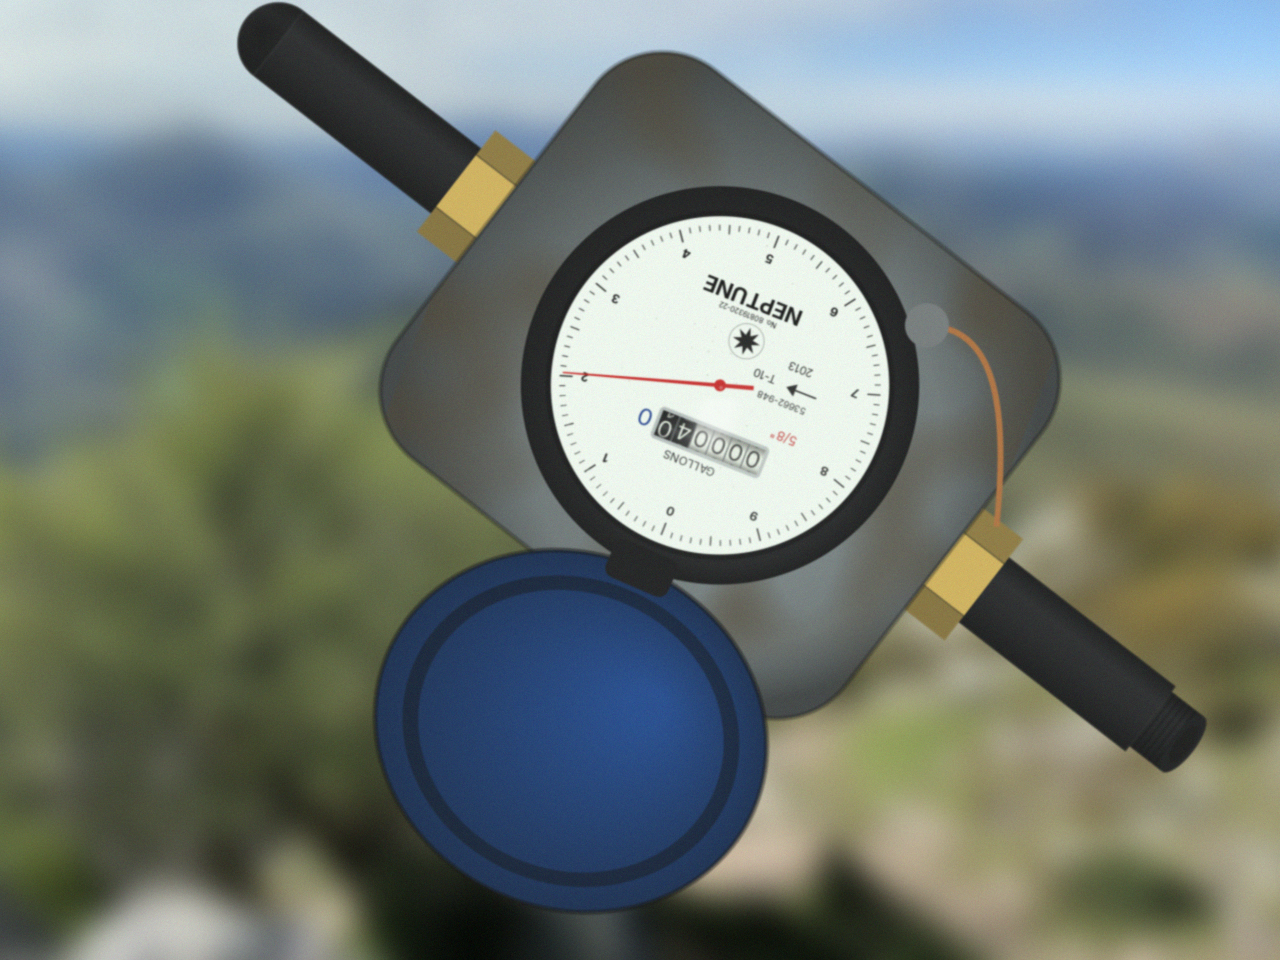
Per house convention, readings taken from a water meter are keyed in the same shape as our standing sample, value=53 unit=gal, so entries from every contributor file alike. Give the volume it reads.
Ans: value=402.0 unit=gal
